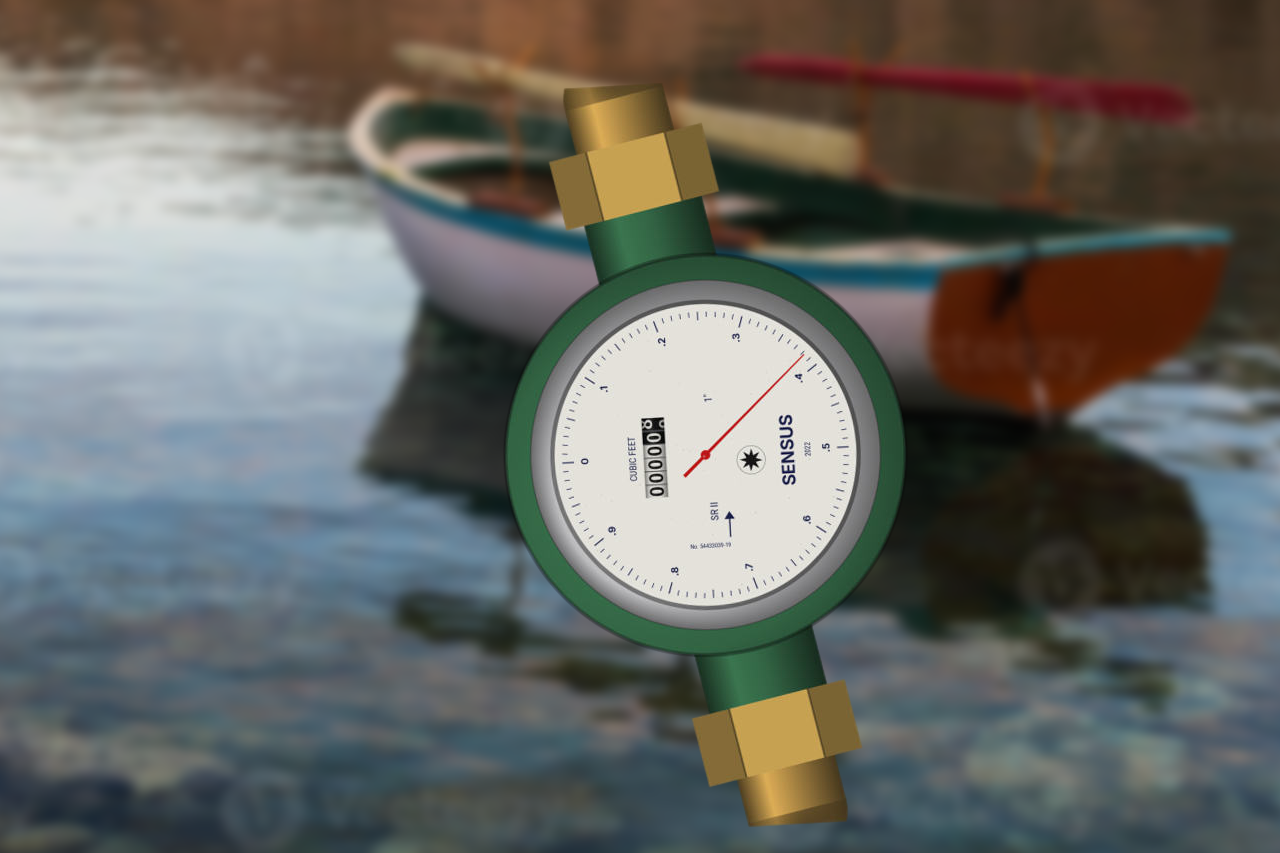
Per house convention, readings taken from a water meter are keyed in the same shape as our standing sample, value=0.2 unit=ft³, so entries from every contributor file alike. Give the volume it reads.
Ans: value=8.38 unit=ft³
